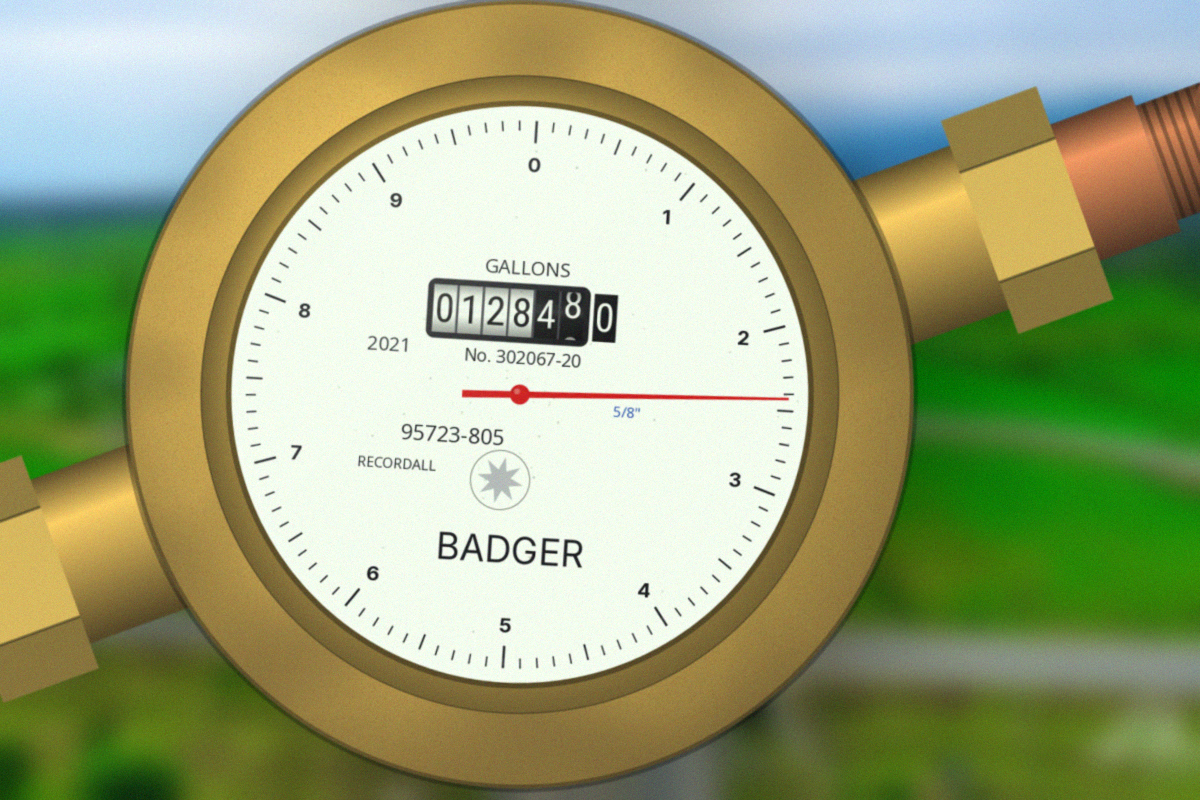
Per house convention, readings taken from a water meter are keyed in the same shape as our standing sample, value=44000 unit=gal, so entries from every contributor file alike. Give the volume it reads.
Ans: value=128482.4 unit=gal
